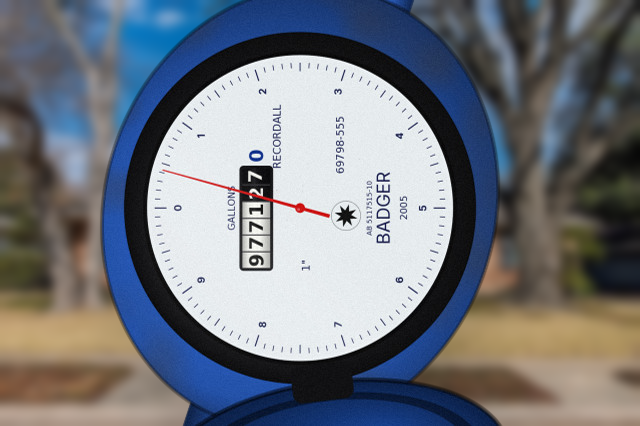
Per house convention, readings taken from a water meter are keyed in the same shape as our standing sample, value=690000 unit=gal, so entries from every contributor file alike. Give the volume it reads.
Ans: value=9771270.4 unit=gal
